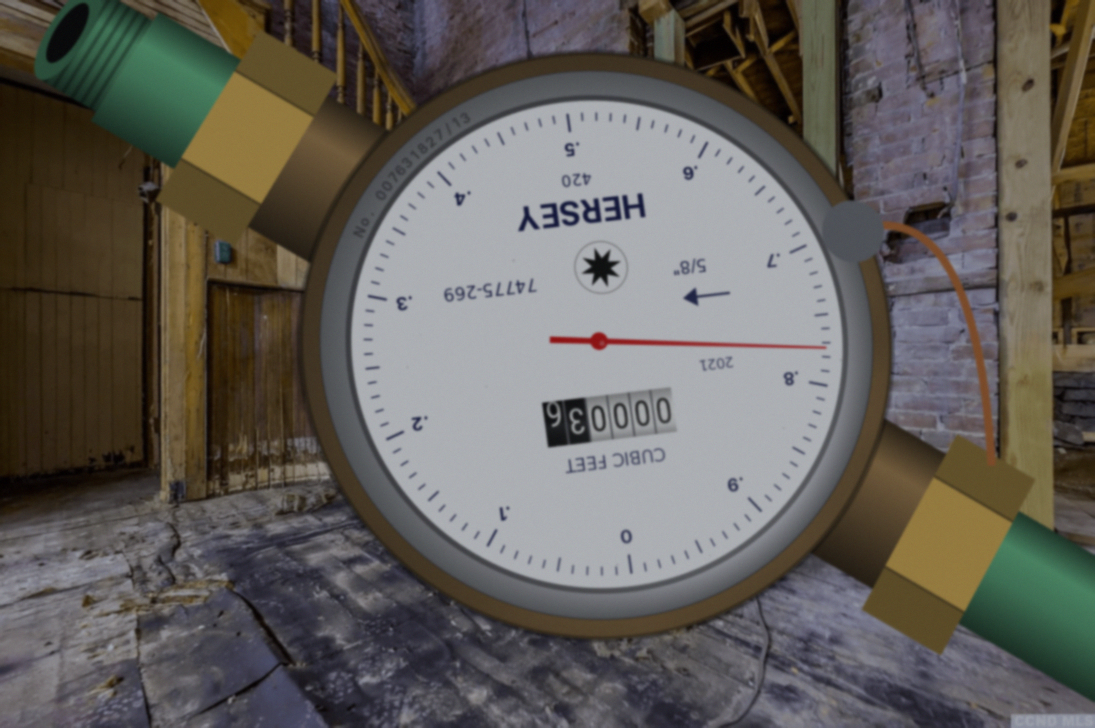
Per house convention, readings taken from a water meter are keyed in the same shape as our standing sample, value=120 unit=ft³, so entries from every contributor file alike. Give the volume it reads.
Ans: value=35.77 unit=ft³
